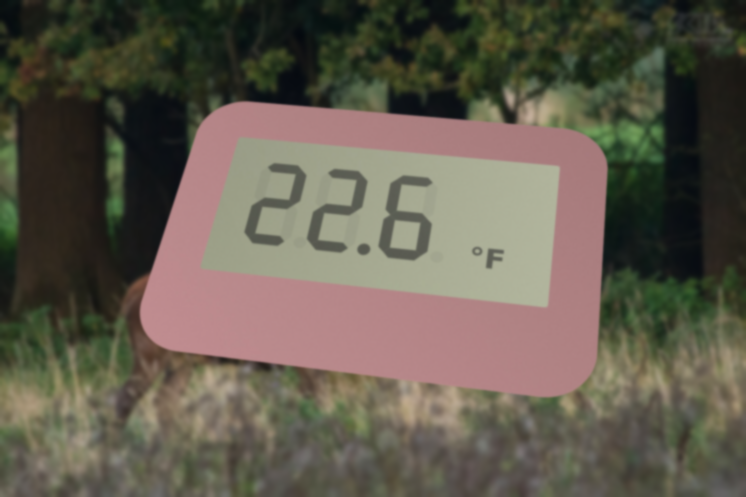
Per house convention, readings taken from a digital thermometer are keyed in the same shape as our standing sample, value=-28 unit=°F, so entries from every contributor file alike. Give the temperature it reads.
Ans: value=22.6 unit=°F
